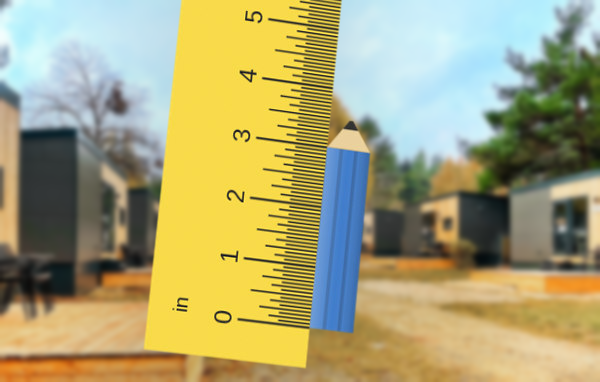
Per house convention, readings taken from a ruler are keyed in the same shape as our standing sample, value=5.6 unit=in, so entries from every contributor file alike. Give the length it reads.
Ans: value=3.5 unit=in
